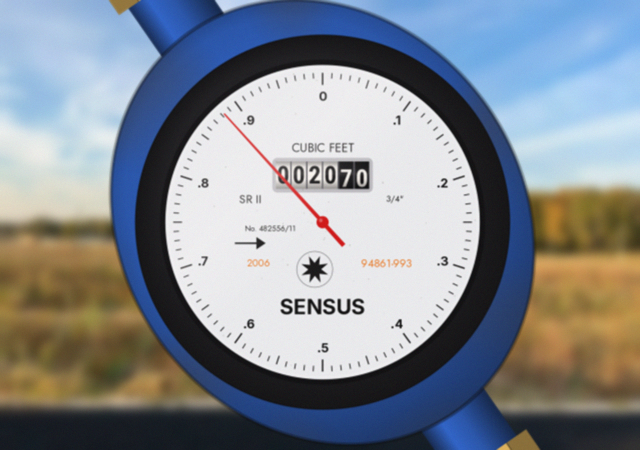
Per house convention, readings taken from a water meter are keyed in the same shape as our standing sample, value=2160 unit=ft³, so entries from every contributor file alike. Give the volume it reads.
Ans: value=2069.88 unit=ft³
